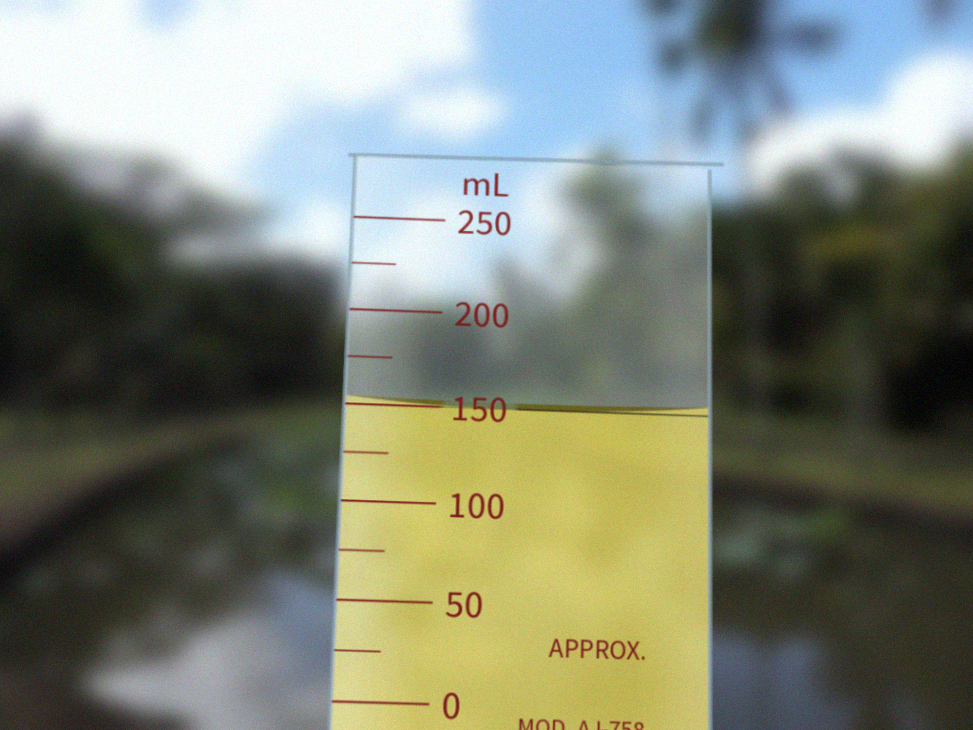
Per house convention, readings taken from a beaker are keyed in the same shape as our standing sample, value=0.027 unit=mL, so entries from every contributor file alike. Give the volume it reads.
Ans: value=150 unit=mL
